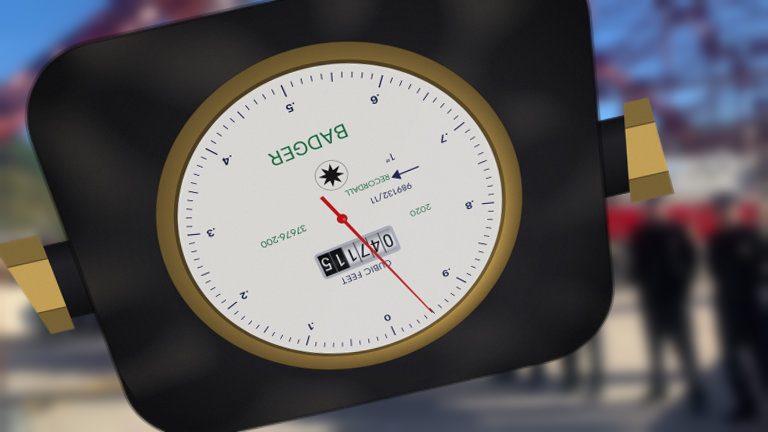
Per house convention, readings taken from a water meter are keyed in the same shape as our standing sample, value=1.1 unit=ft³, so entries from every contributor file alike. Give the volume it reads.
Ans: value=47114.95 unit=ft³
